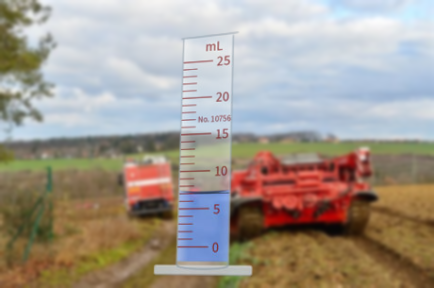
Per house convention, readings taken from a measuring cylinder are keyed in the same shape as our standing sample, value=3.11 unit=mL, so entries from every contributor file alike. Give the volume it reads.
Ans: value=7 unit=mL
